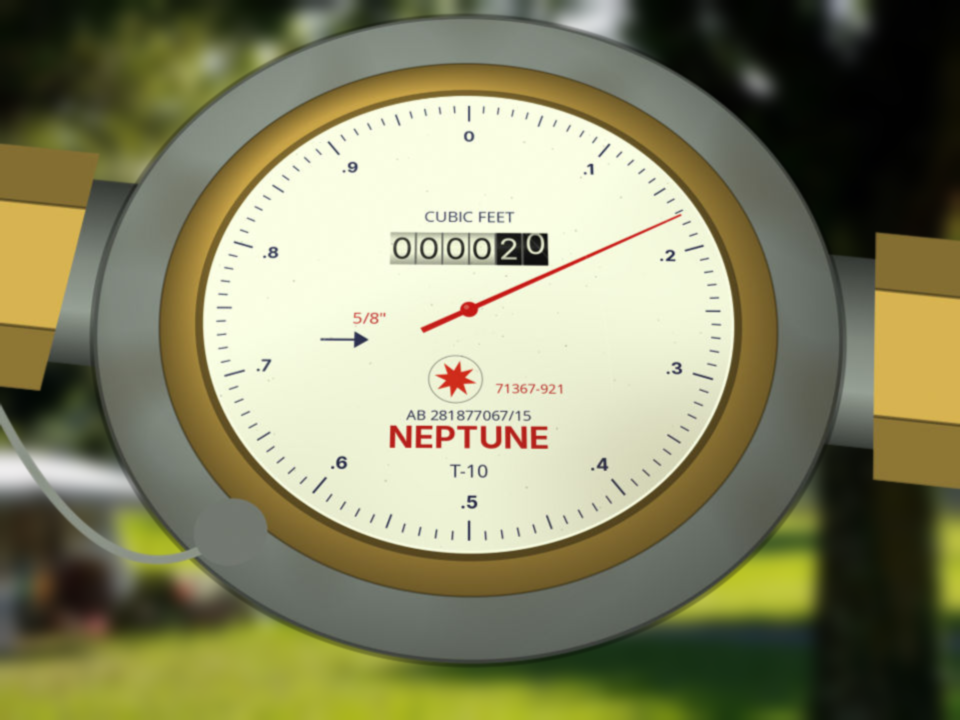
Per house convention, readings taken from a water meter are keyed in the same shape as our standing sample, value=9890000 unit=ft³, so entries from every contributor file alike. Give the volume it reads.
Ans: value=20.17 unit=ft³
